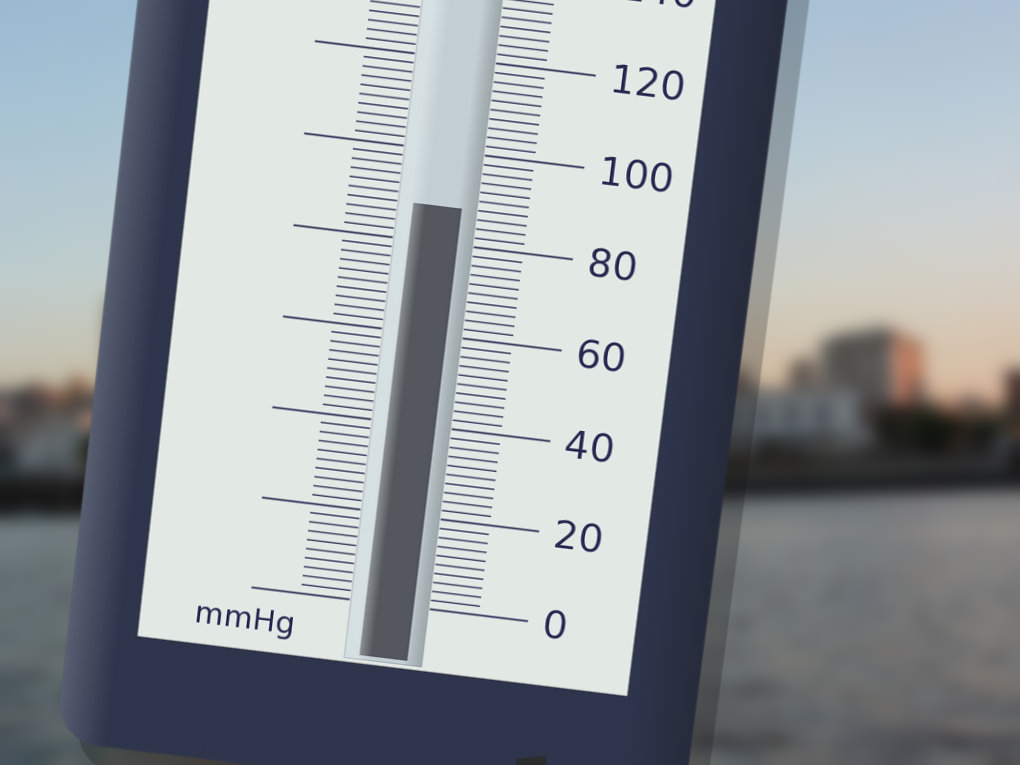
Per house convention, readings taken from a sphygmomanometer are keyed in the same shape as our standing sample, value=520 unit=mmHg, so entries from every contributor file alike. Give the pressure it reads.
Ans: value=88 unit=mmHg
